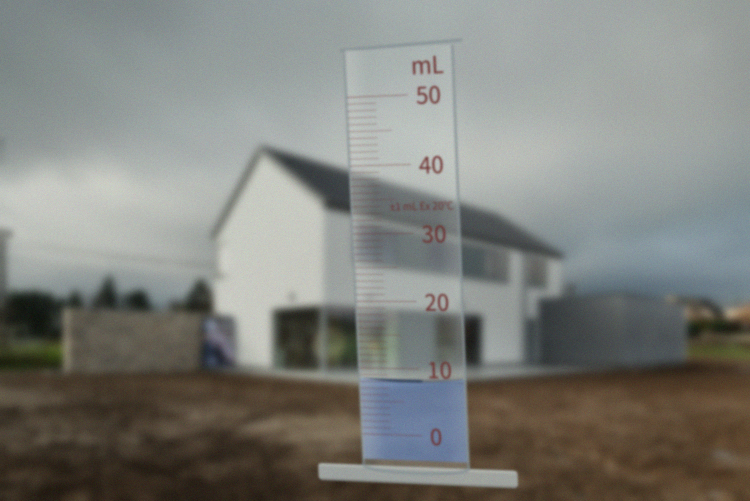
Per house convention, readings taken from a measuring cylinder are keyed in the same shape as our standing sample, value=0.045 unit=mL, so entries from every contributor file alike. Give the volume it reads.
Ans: value=8 unit=mL
